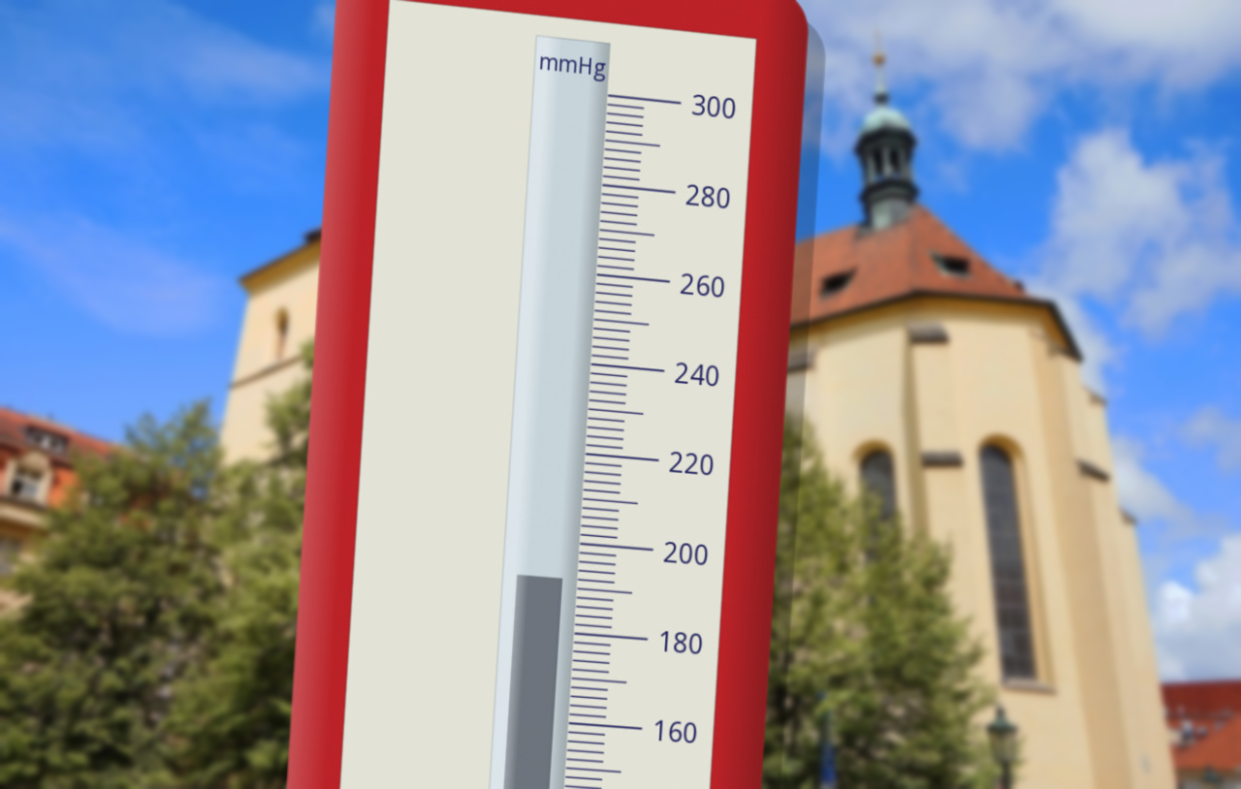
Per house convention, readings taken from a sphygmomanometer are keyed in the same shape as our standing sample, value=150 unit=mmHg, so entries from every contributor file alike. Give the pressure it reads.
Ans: value=192 unit=mmHg
